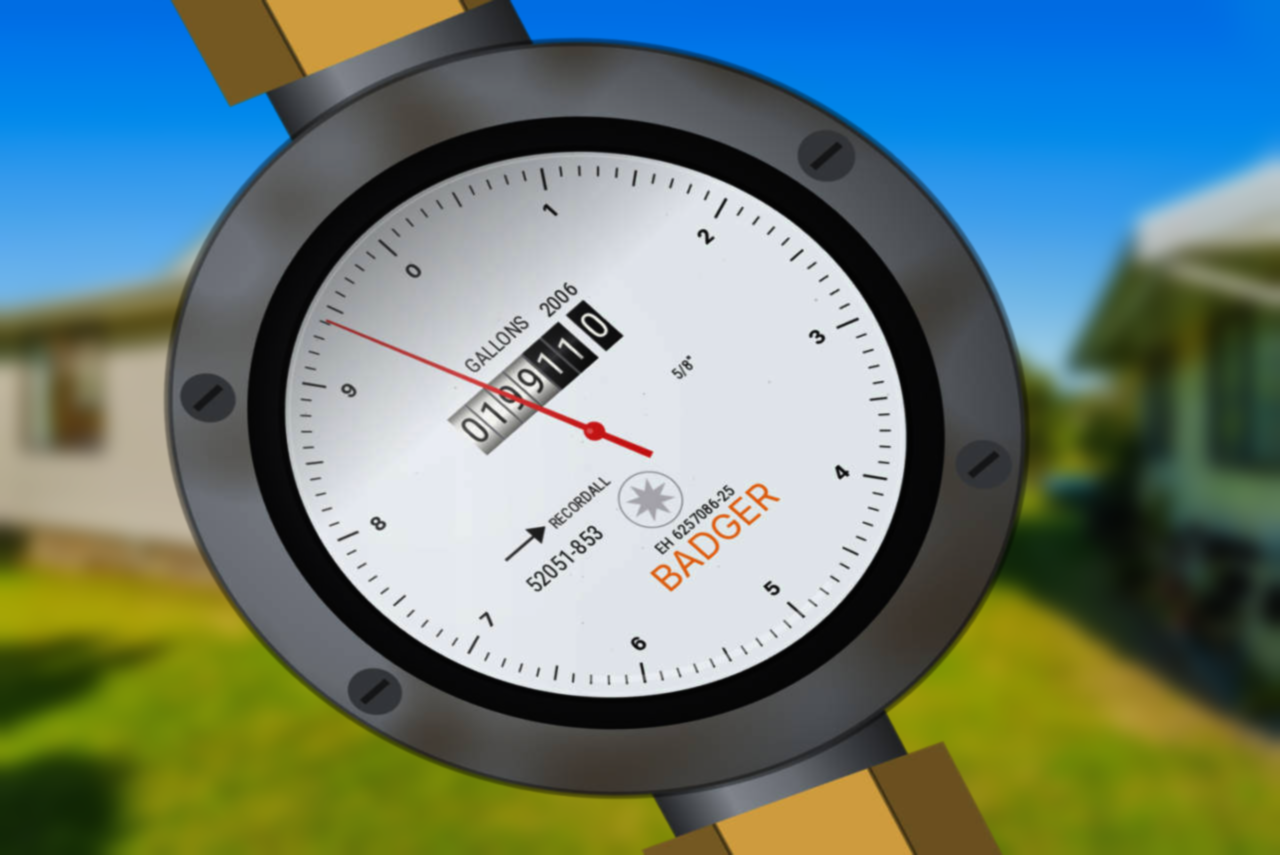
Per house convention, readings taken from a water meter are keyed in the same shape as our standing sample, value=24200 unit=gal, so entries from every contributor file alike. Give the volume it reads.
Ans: value=199109.4 unit=gal
